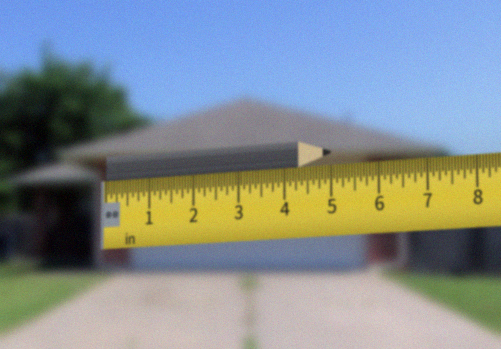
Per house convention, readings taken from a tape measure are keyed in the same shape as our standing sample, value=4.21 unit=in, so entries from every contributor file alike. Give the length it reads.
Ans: value=5 unit=in
